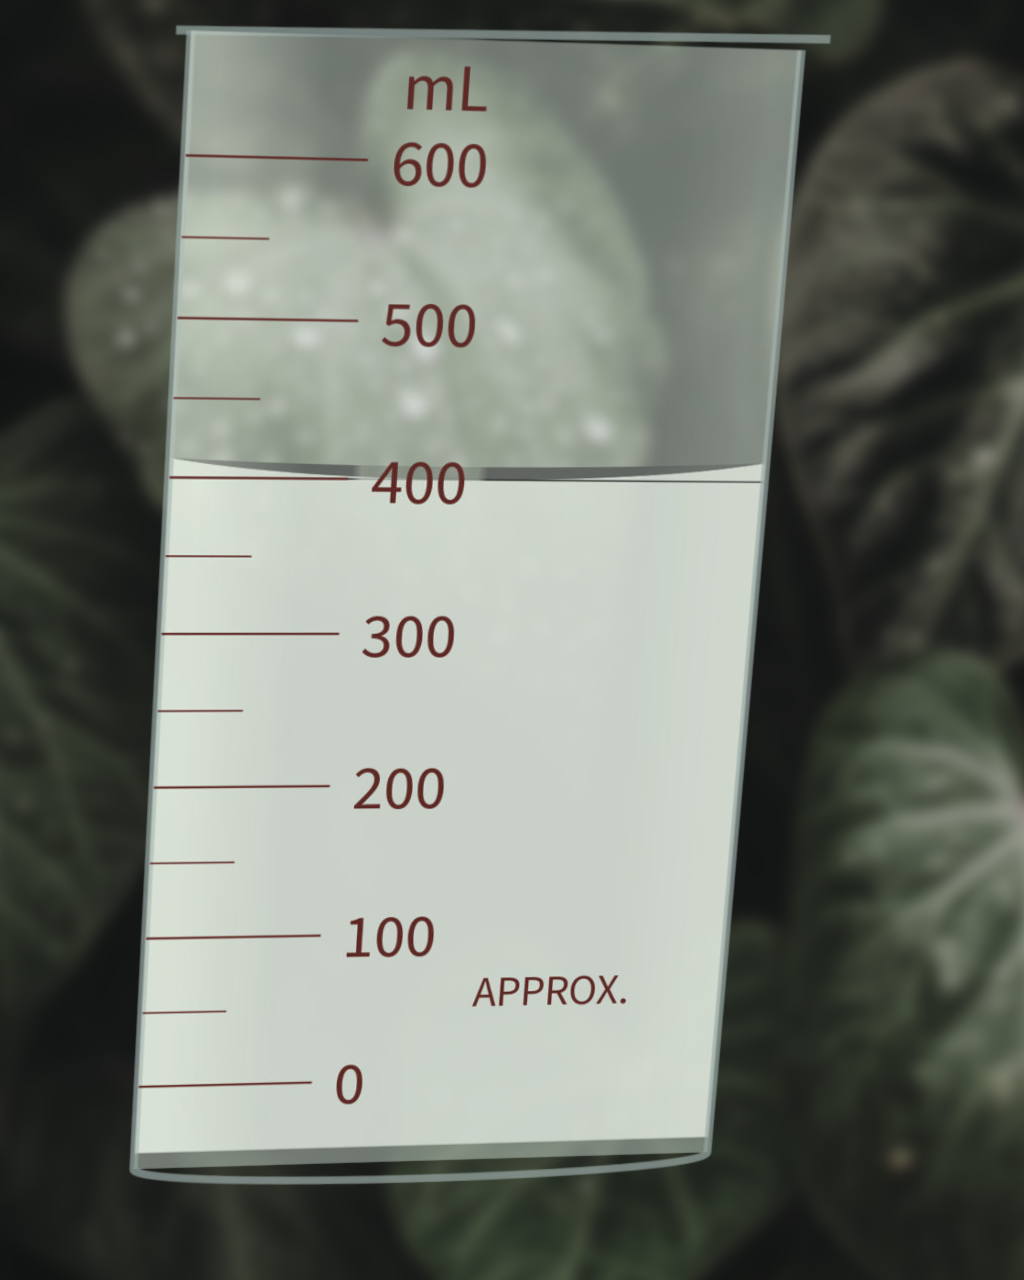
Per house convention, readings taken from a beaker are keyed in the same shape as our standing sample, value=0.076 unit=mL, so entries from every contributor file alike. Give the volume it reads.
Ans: value=400 unit=mL
